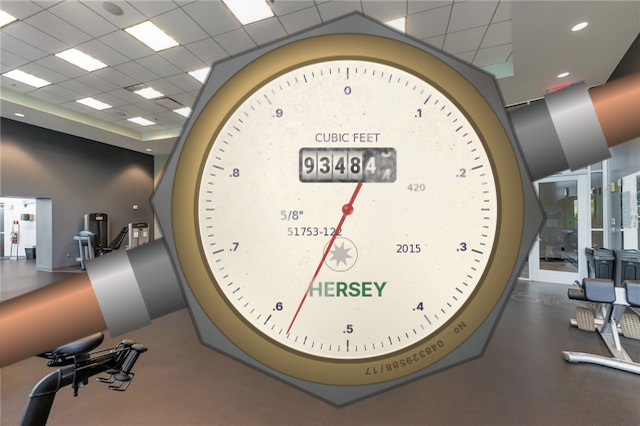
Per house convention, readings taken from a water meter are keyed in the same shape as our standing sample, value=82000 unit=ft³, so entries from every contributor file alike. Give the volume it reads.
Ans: value=934843.57 unit=ft³
